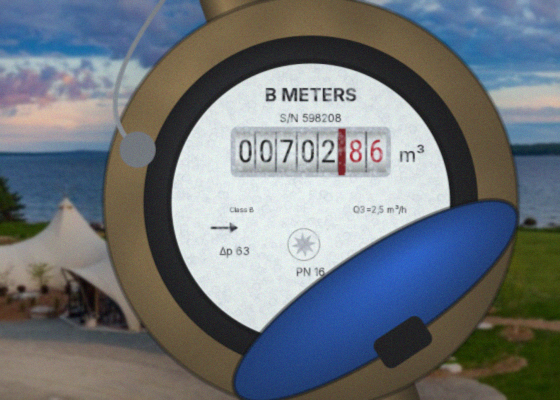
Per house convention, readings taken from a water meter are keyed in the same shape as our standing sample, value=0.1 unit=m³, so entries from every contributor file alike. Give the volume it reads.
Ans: value=702.86 unit=m³
